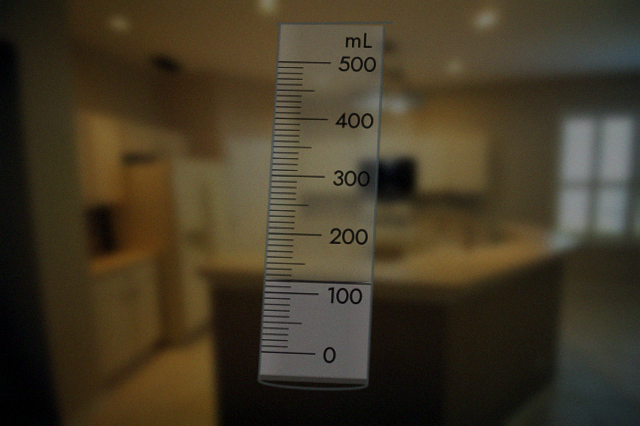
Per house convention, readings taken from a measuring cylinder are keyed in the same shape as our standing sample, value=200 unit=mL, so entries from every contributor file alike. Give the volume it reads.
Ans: value=120 unit=mL
